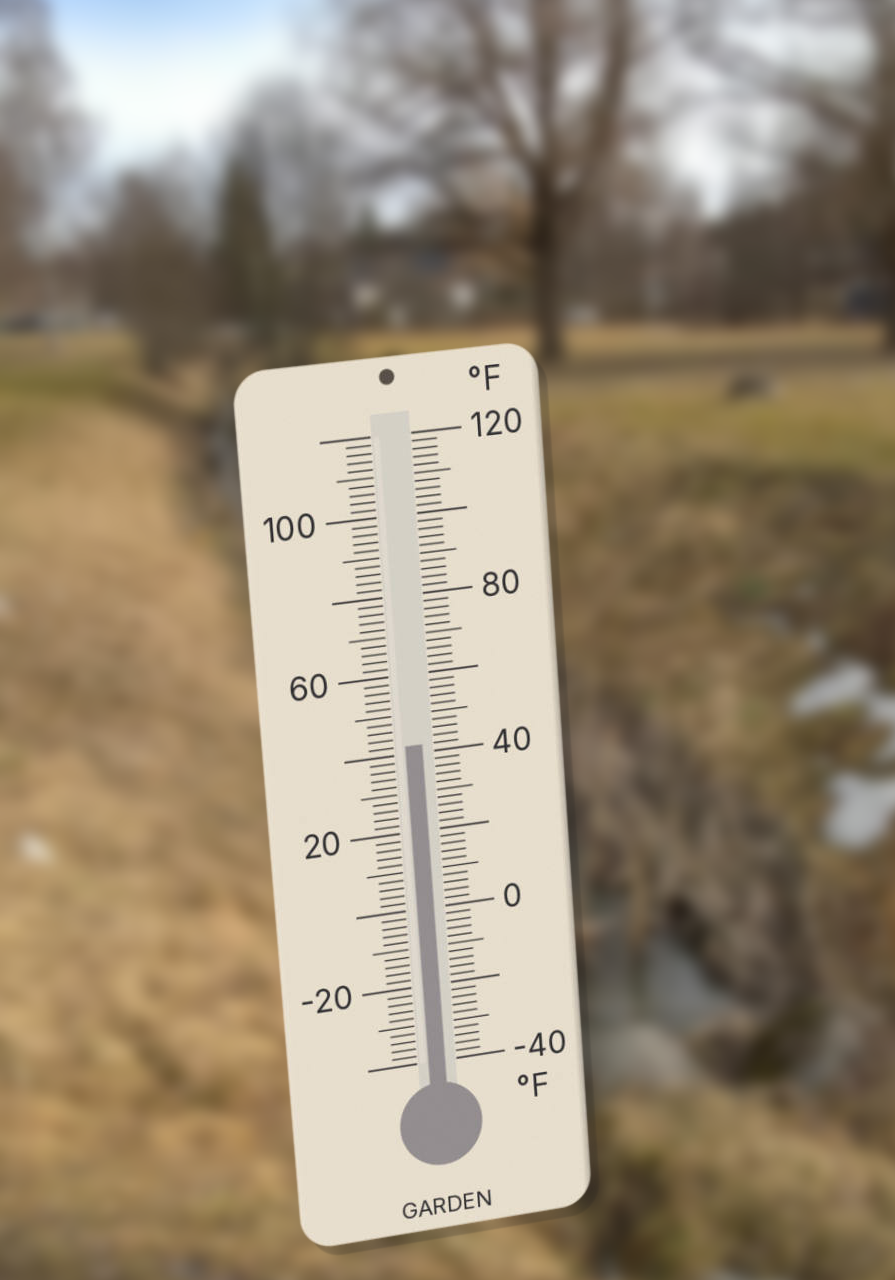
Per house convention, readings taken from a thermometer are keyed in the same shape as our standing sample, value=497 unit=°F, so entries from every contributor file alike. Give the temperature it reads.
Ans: value=42 unit=°F
